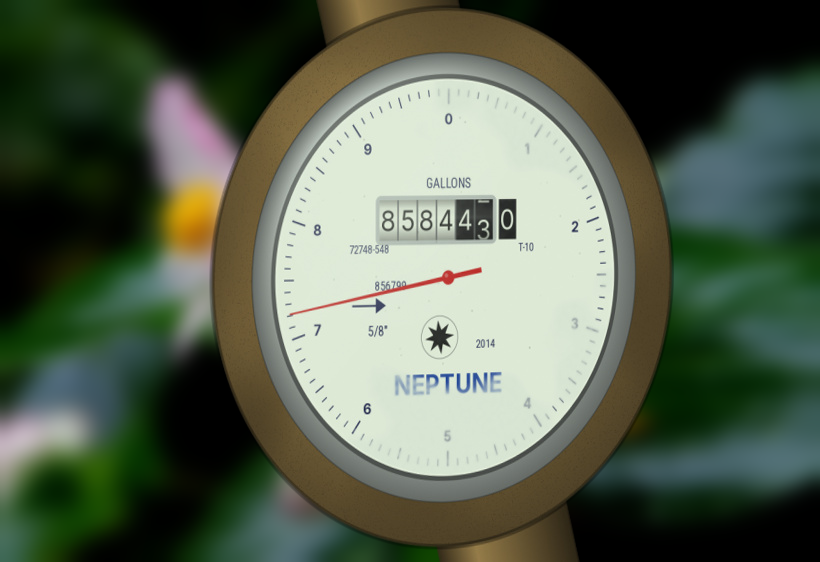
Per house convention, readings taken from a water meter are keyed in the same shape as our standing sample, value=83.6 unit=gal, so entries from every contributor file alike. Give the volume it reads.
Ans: value=8584427.2 unit=gal
